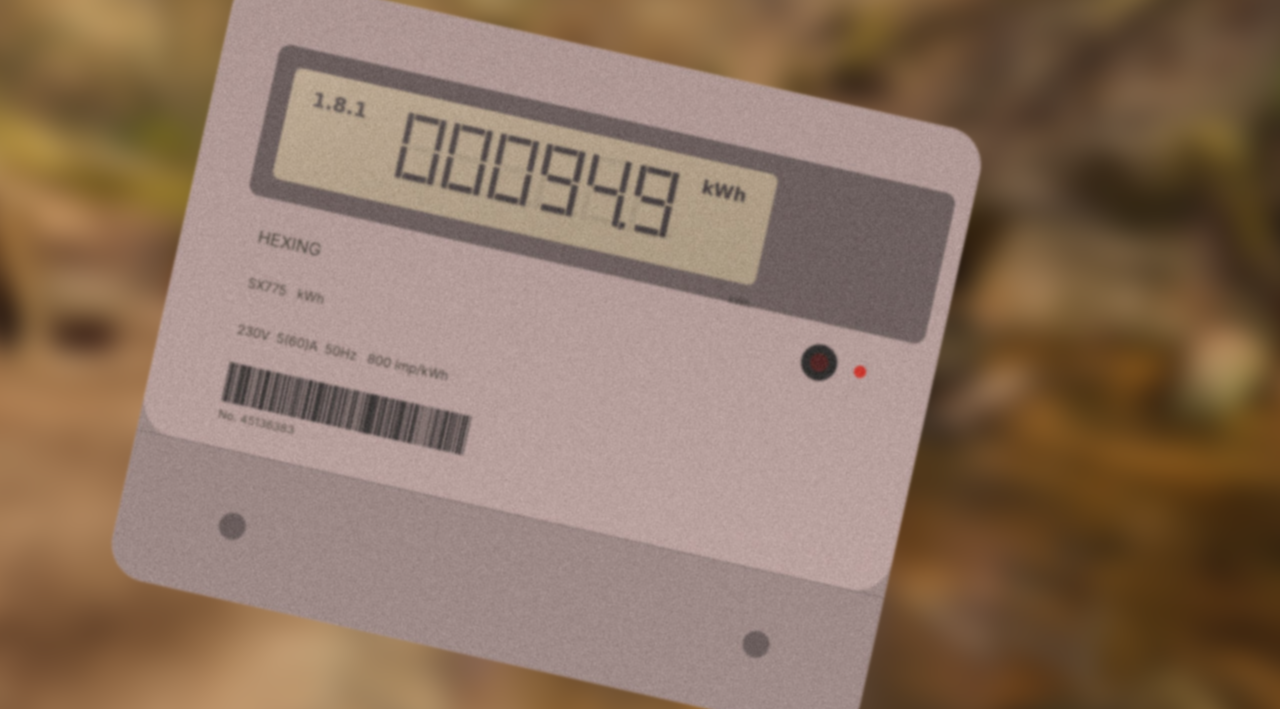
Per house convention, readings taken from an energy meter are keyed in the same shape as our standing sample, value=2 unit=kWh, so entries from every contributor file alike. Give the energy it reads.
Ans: value=94.9 unit=kWh
